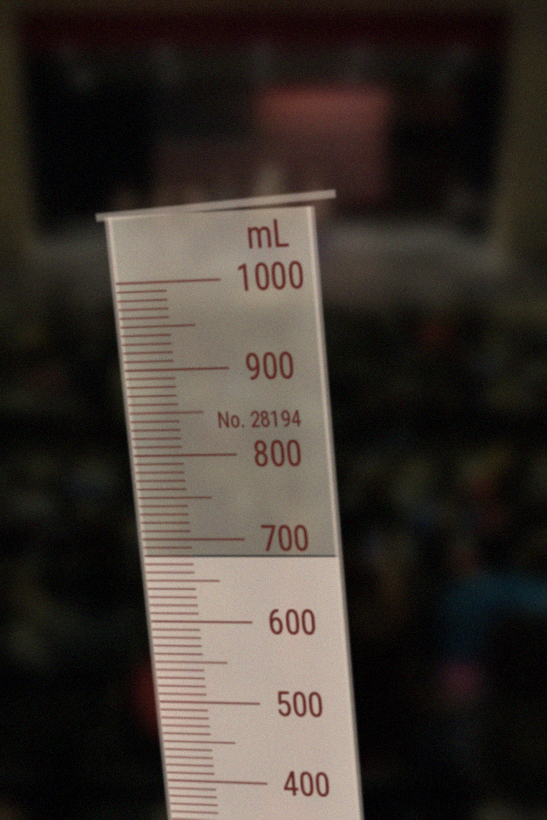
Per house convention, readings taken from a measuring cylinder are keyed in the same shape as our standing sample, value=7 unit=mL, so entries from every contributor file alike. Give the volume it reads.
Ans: value=680 unit=mL
